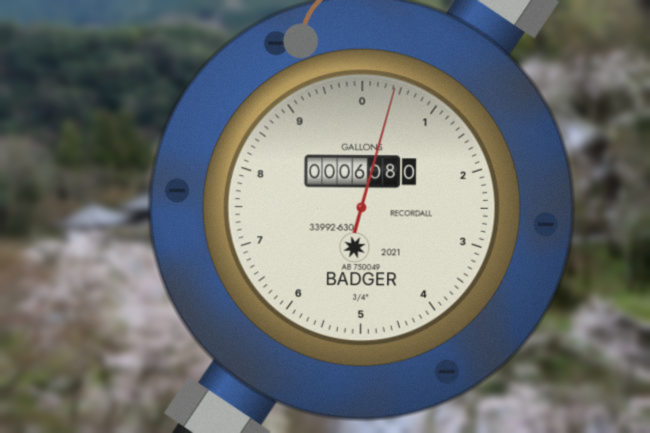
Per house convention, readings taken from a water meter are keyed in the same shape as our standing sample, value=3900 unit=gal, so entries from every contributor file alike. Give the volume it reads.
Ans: value=6080.4 unit=gal
